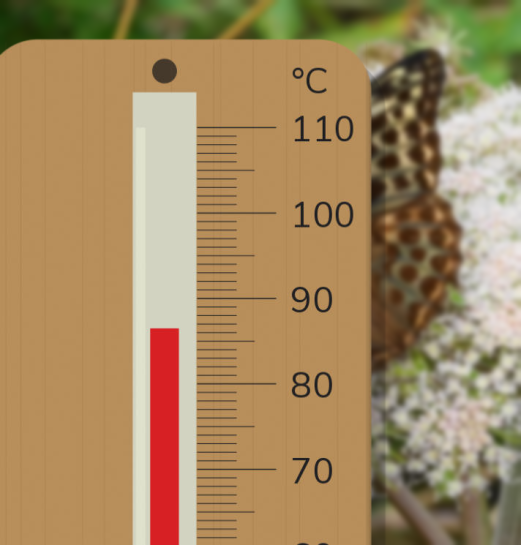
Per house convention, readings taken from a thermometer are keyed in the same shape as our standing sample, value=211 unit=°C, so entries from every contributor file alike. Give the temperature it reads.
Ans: value=86.5 unit=°C
